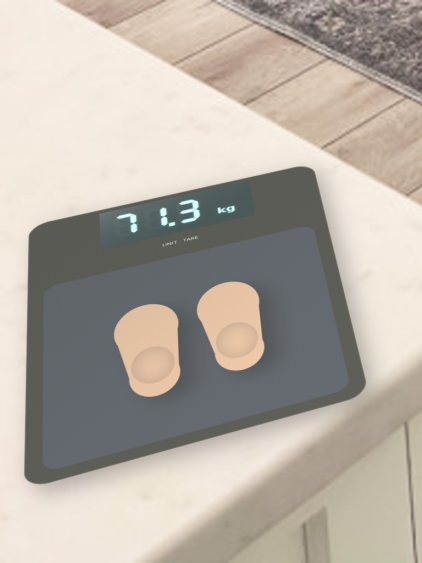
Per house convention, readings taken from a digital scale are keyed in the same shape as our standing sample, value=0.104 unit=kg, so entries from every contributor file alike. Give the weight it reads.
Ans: value=71.3 unit=kg
